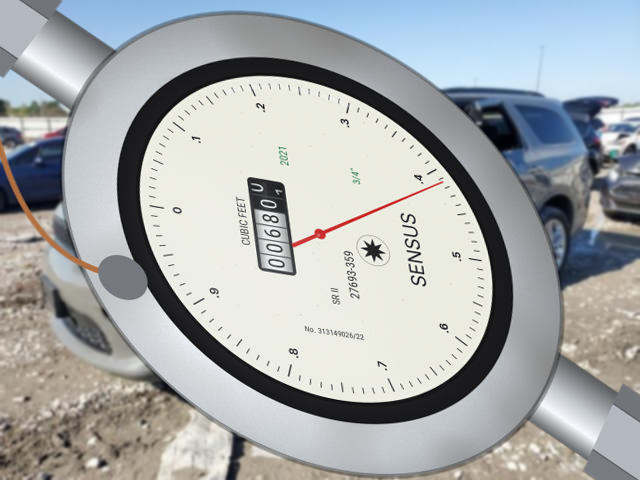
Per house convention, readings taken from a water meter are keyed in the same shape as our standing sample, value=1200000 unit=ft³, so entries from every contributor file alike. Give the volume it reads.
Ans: value=6800.41 unit=ft³
